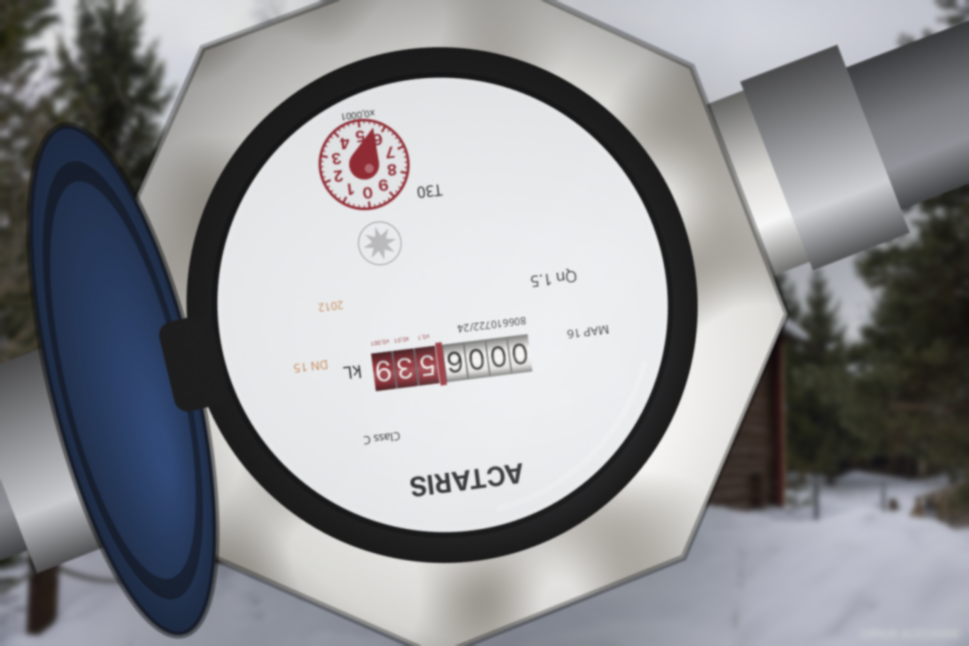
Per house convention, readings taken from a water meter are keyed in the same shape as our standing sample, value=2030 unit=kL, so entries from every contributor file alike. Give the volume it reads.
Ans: value=6.5395 unit=kL
